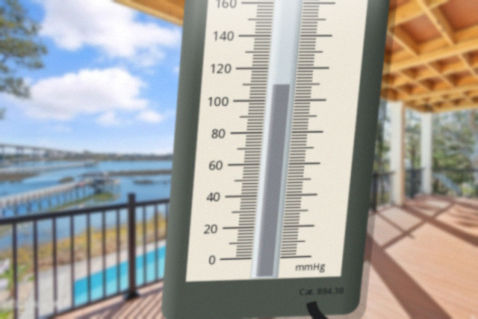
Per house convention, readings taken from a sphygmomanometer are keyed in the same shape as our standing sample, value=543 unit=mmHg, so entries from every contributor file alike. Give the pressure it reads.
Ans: value=110 unit=mmHg
